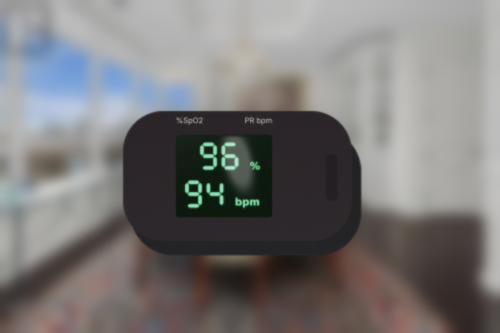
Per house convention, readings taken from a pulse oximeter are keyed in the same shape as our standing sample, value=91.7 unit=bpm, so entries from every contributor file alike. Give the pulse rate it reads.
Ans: value=94 unit=bpm
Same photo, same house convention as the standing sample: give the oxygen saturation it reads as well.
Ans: value=96 unit=%
